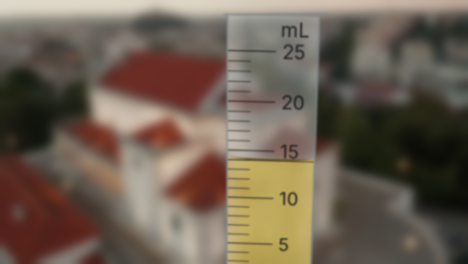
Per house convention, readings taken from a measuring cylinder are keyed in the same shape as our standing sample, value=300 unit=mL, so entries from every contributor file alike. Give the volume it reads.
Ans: value=14 unit=mL
